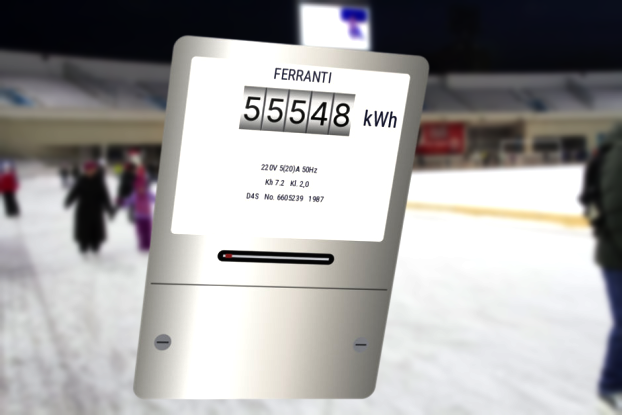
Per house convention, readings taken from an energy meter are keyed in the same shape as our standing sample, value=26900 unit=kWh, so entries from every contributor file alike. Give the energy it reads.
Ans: value=55548 unit=kWh
